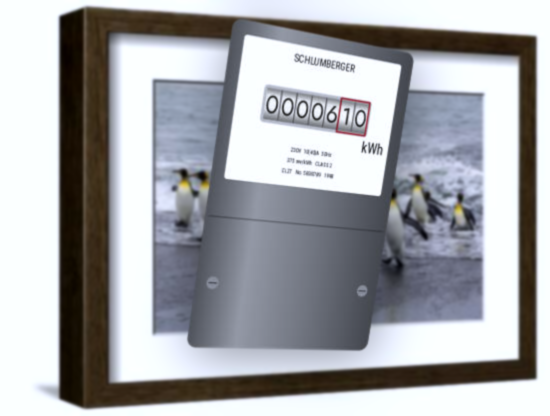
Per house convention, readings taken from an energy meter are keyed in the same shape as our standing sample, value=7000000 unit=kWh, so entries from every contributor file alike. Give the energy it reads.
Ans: value=6.10 unit=kWh
